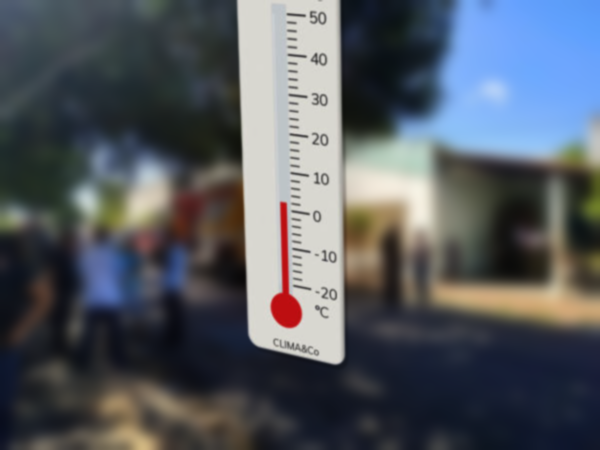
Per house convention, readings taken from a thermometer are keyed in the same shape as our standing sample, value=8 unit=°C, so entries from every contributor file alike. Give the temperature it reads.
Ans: value=2 unit=°C
